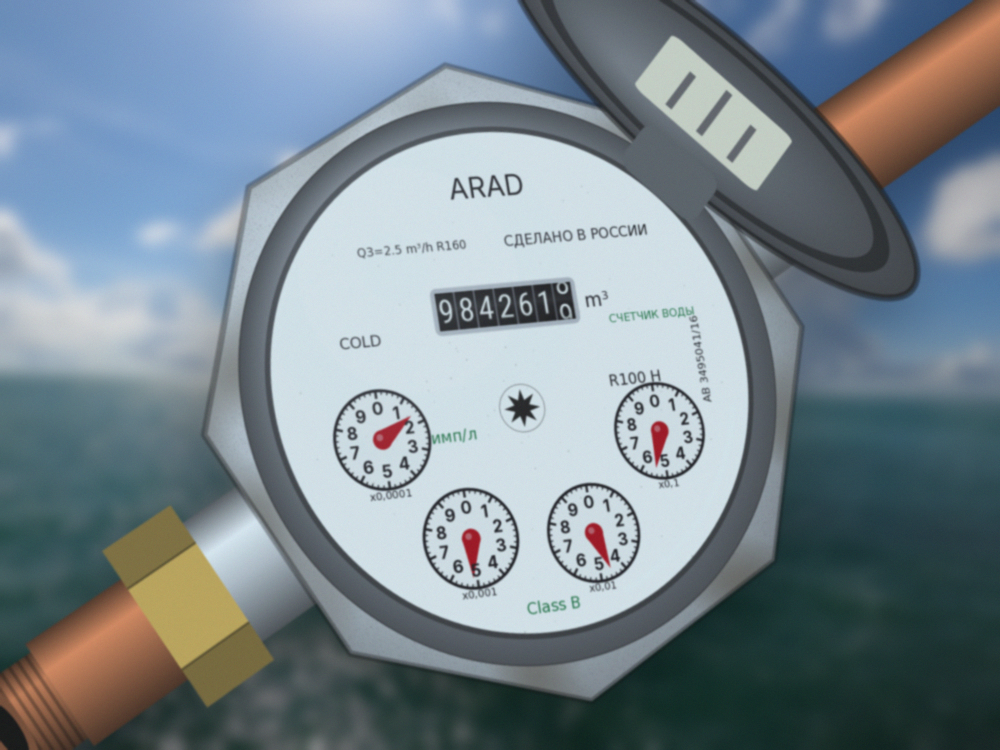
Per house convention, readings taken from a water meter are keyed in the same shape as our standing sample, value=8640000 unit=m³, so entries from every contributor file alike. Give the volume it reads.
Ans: value=9842618.5451 unit=m³
